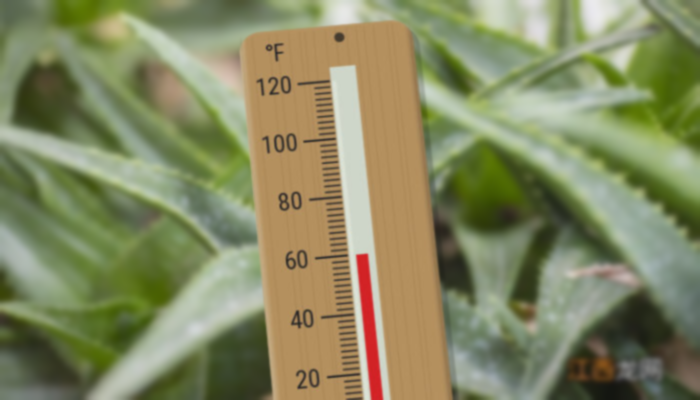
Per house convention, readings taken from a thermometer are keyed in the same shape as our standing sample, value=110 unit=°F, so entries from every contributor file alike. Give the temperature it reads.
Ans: value=60 unit=°F
